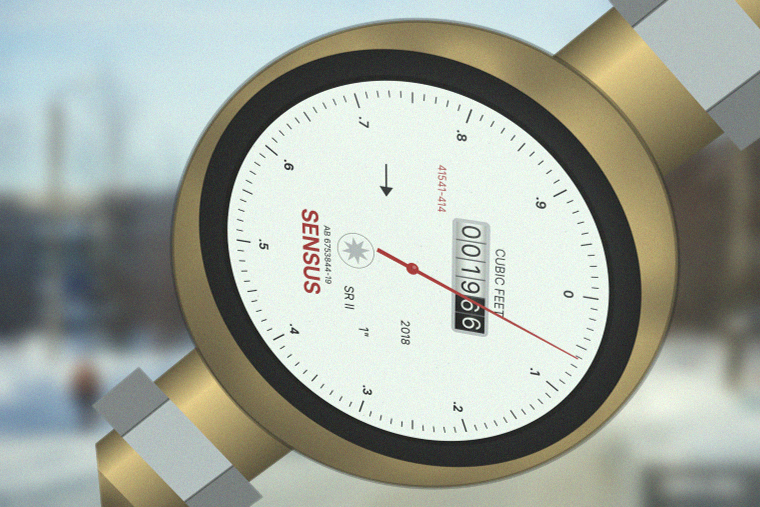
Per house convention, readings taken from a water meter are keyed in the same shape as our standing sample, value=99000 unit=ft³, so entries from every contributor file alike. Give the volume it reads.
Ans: value=1966.06 unit=ft³
